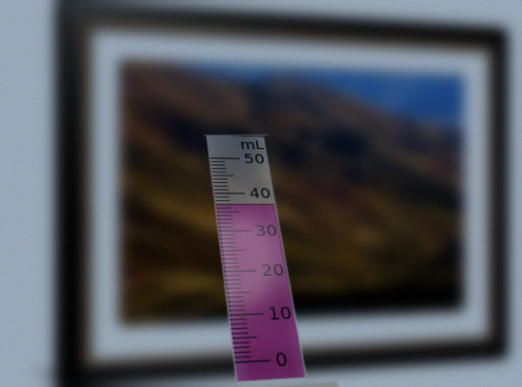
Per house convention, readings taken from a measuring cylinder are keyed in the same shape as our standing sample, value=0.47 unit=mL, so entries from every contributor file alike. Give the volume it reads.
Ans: value=37 unit=mL
